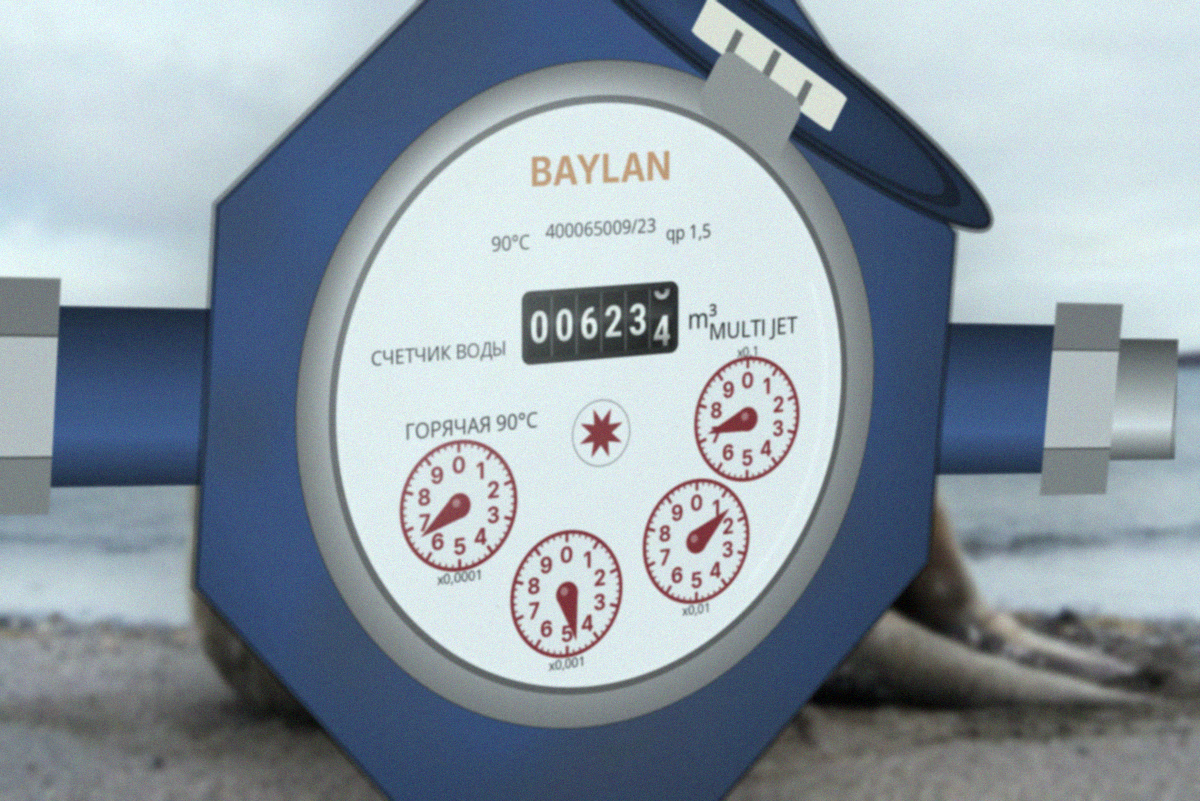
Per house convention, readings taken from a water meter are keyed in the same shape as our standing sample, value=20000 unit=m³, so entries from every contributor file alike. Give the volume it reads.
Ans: value=6233.7146 unit=m³
